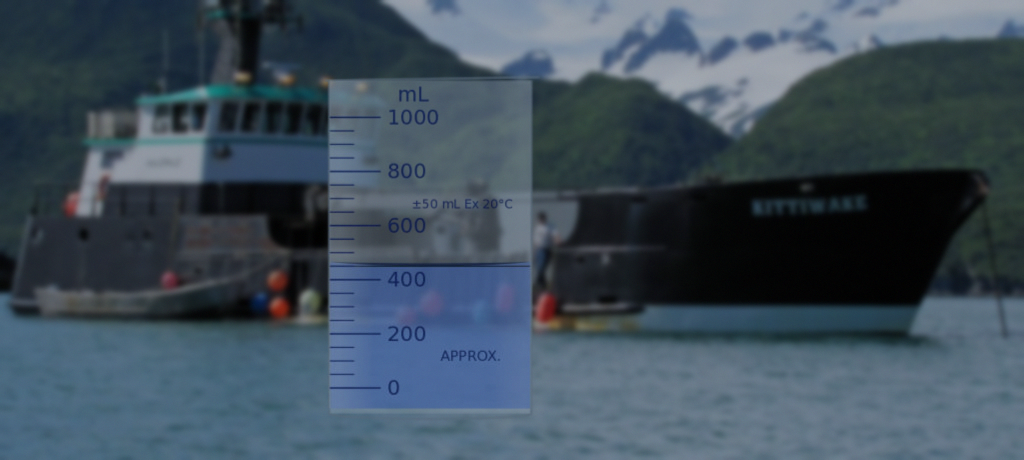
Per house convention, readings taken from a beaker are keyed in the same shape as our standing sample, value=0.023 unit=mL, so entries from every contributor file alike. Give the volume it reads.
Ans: value=450 unit=mL
